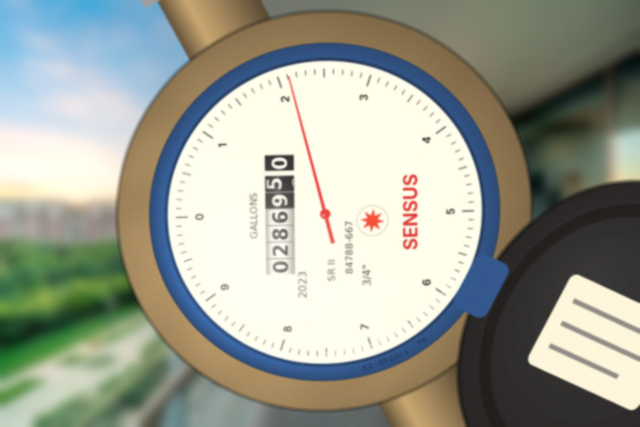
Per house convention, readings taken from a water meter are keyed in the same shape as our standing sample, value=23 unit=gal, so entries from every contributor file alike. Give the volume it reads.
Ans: value=286952.1 unit=gal
